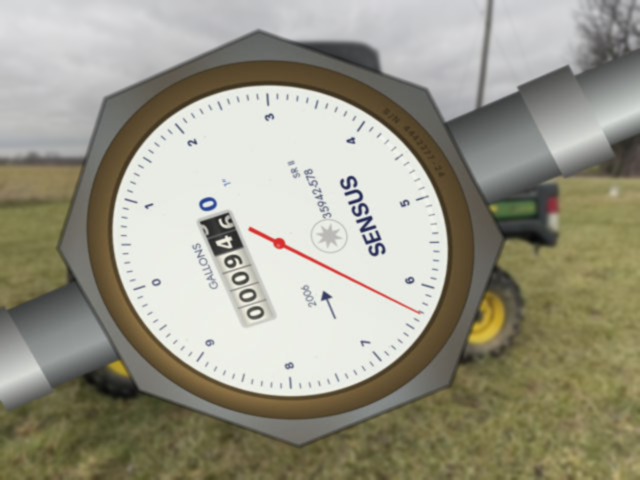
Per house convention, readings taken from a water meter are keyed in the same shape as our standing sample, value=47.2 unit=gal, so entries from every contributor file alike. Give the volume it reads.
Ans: value=9456.3 unit=gal
